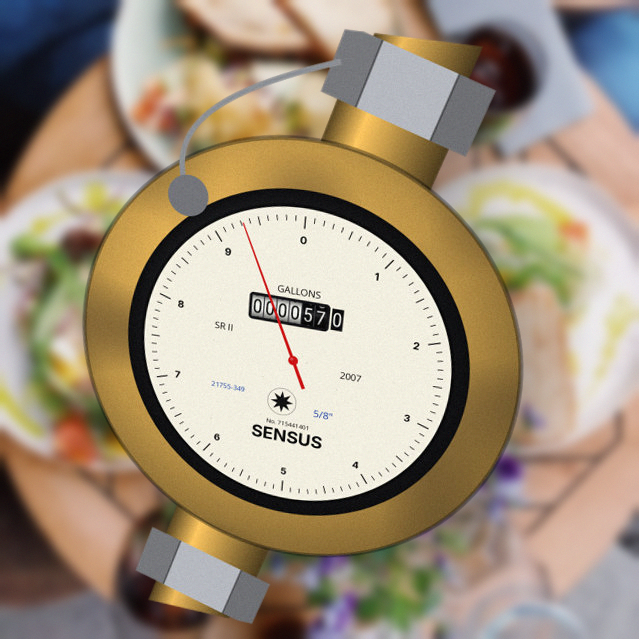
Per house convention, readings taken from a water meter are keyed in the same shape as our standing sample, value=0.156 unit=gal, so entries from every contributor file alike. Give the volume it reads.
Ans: value=569.3 unit=gal
